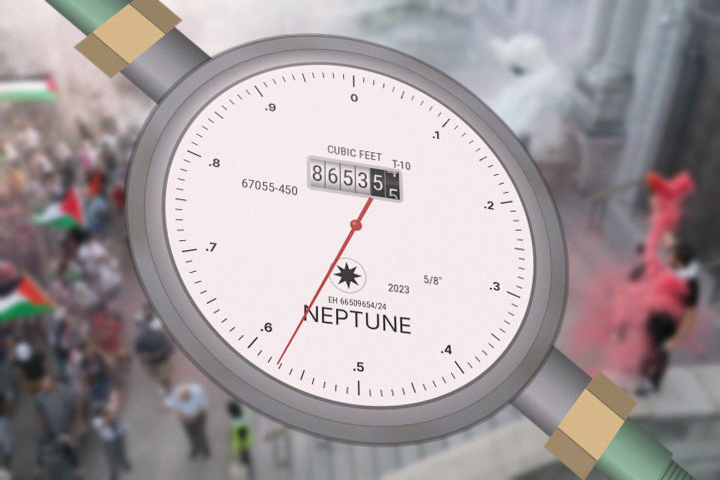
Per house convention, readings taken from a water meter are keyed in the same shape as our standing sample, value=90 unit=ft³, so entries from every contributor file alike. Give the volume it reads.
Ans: value=865354.57 unit=ft³
